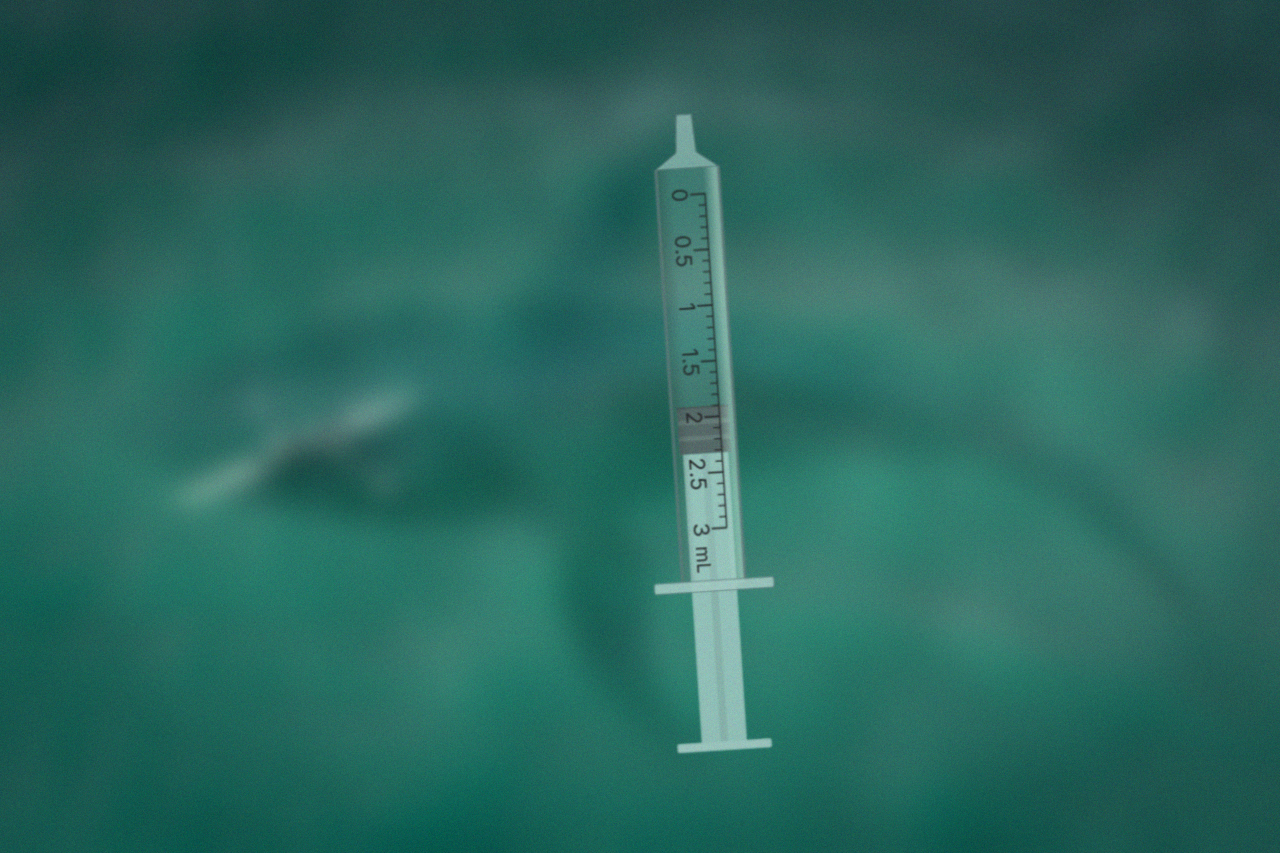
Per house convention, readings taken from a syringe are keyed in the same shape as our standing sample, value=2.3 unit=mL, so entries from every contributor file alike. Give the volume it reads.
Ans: value=1.9 unit=mL
